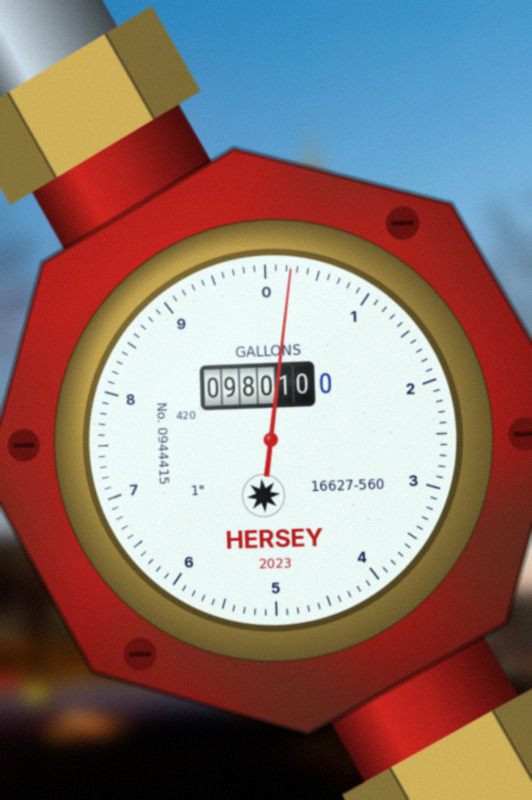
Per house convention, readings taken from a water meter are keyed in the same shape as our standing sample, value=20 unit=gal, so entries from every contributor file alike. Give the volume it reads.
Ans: value=980100.2 unit=gal
